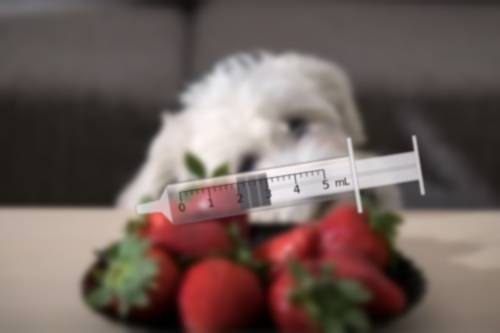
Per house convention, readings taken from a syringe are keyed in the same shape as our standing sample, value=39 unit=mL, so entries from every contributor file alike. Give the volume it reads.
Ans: value=2 unit=mL
